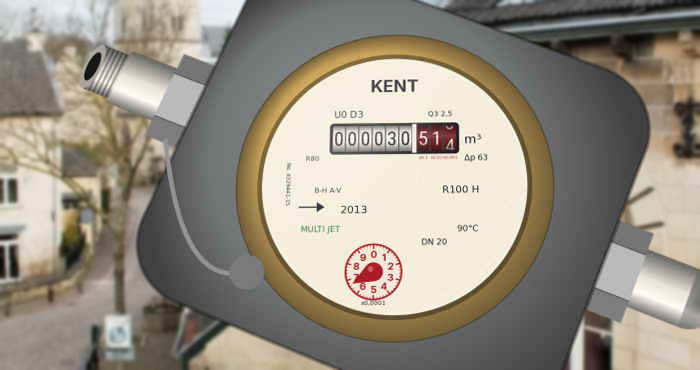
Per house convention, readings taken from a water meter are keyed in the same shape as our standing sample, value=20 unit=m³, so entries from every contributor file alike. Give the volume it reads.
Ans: value=30.5136 unit=m³
